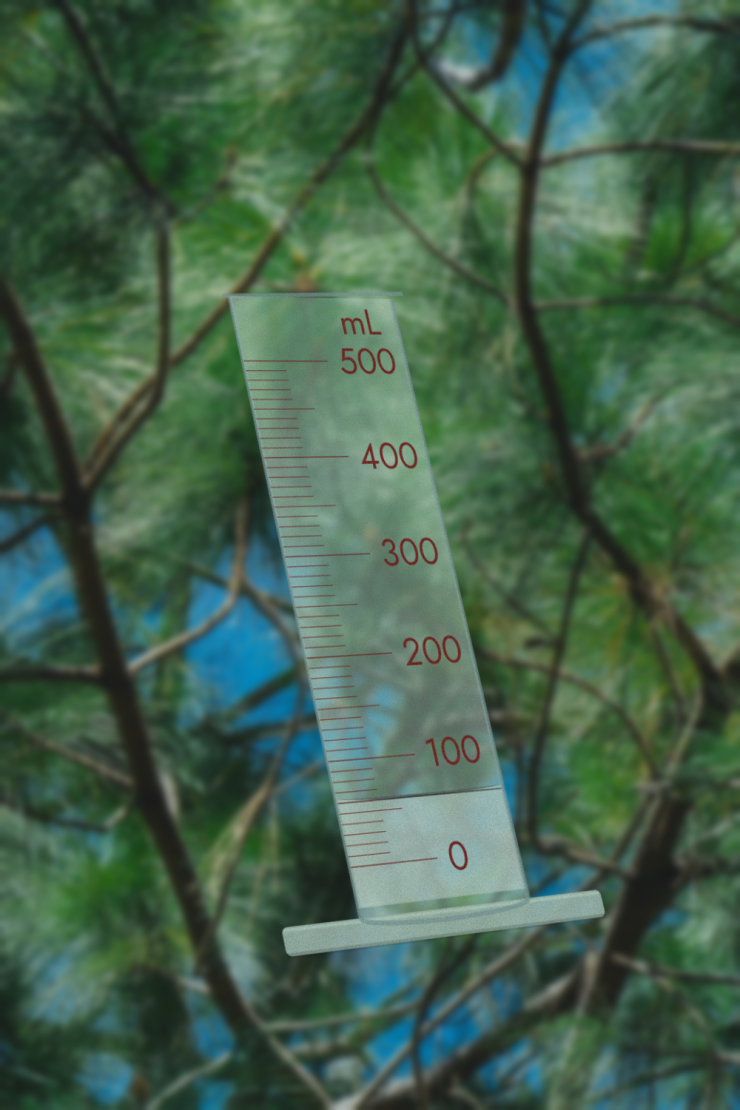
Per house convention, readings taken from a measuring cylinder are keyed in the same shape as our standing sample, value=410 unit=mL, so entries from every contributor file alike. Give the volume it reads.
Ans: value=60 unit=mL
